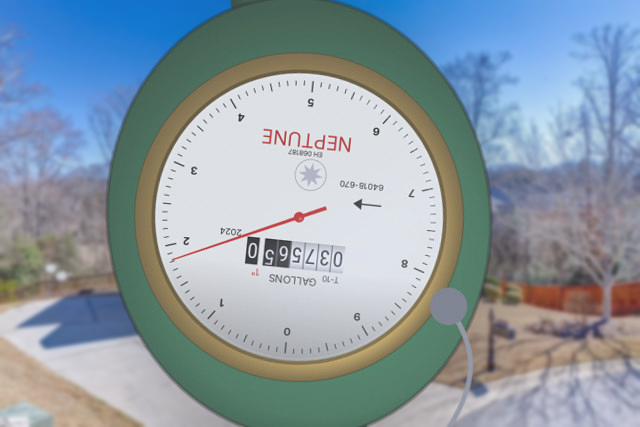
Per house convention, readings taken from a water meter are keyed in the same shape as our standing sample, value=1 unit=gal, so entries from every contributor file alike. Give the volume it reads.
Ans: value=375651.8 unit=gal
